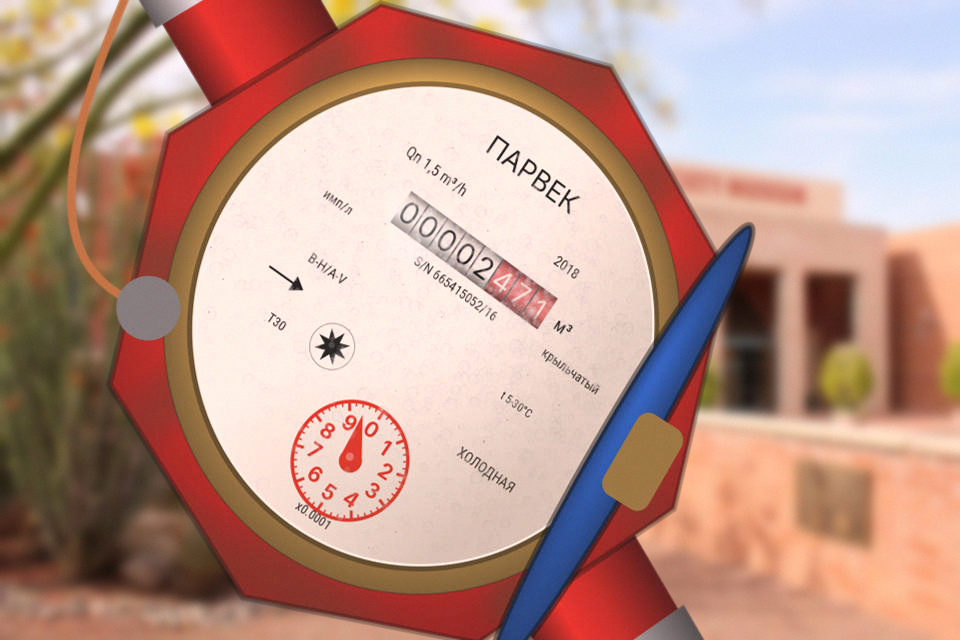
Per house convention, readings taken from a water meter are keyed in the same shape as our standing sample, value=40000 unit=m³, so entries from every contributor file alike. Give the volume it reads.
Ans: value=2.4709 unit=m³
